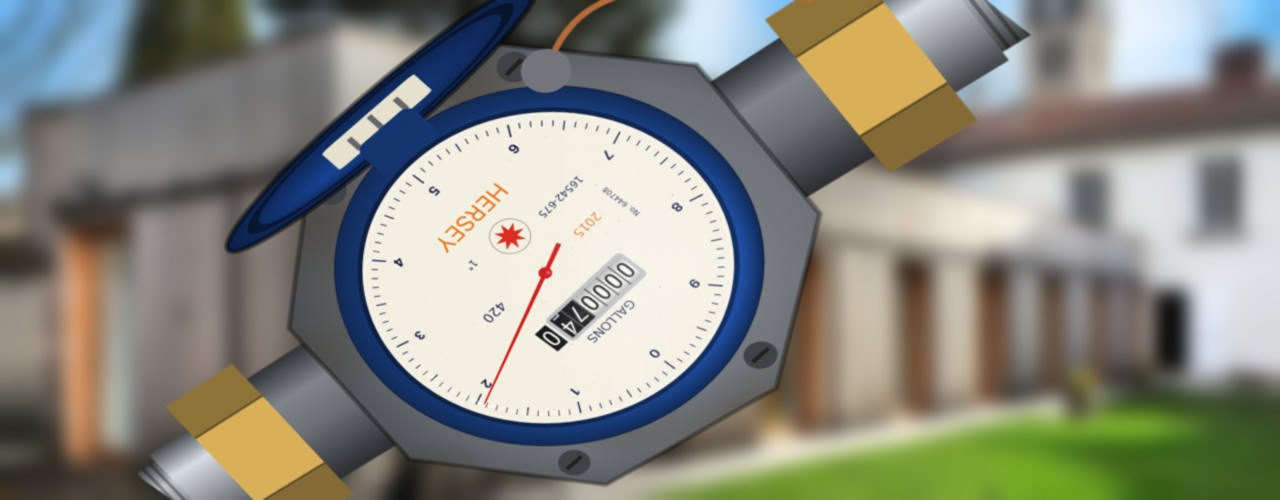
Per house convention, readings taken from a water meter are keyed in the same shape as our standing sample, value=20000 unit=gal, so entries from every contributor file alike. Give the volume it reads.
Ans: value=741.9 unit=gal
